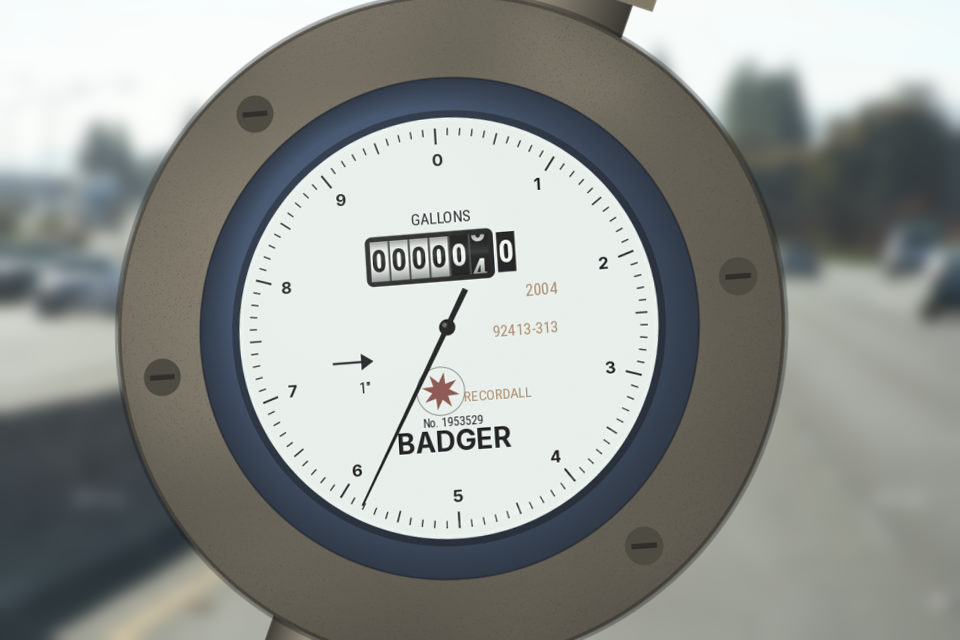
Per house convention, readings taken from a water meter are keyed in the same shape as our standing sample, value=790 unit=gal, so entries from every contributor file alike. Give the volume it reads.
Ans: value=35.8 unit=gal
